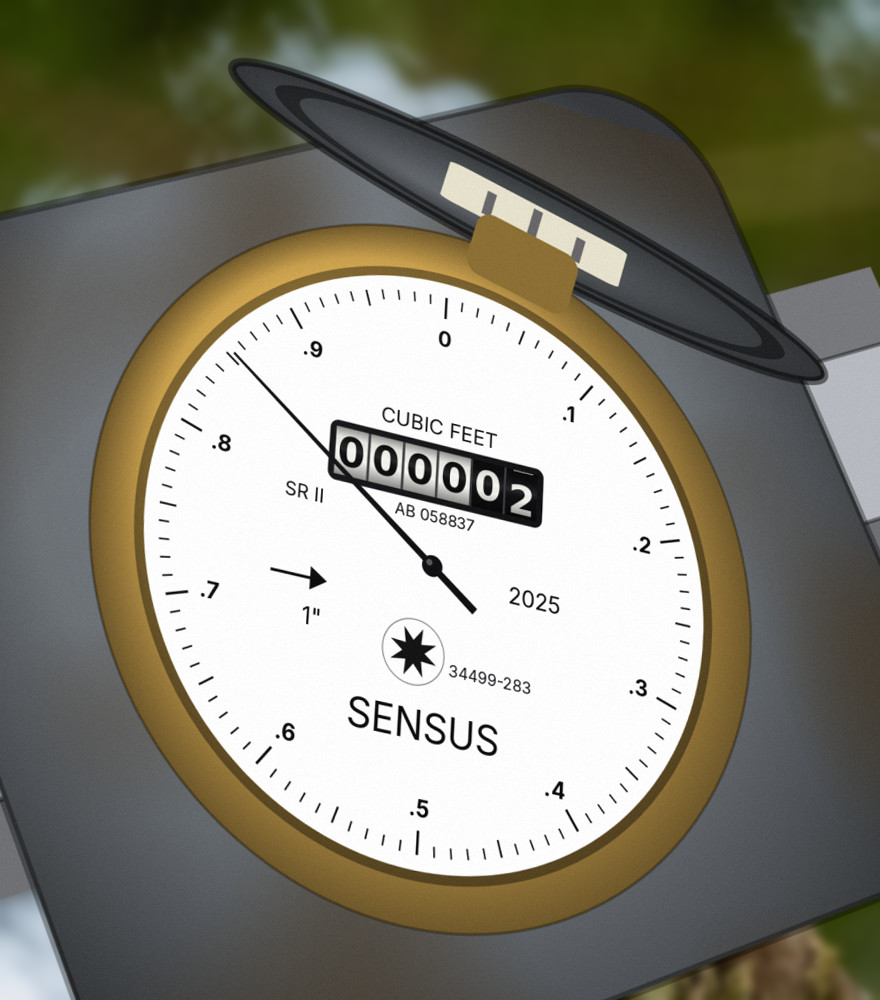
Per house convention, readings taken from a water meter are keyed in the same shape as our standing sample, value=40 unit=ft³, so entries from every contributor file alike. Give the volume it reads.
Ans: value=1.85 unit=ft³
